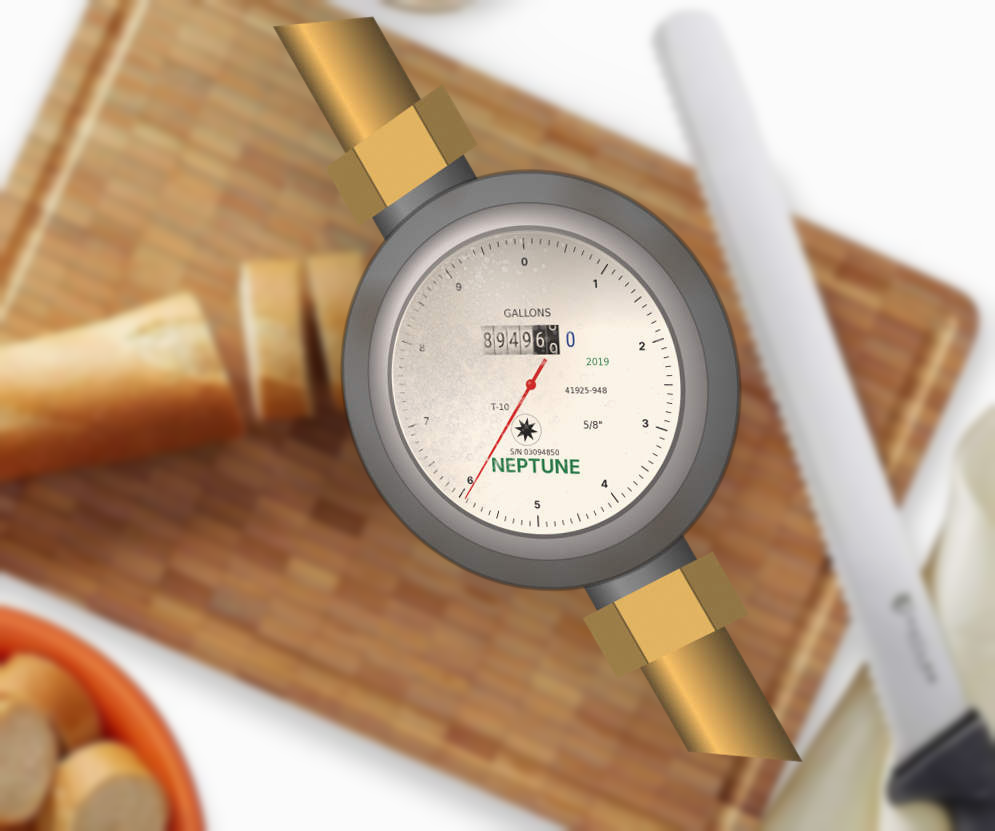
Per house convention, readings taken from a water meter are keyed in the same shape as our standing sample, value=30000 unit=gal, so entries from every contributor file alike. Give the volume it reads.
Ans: value=8949685.9 unit=gal
